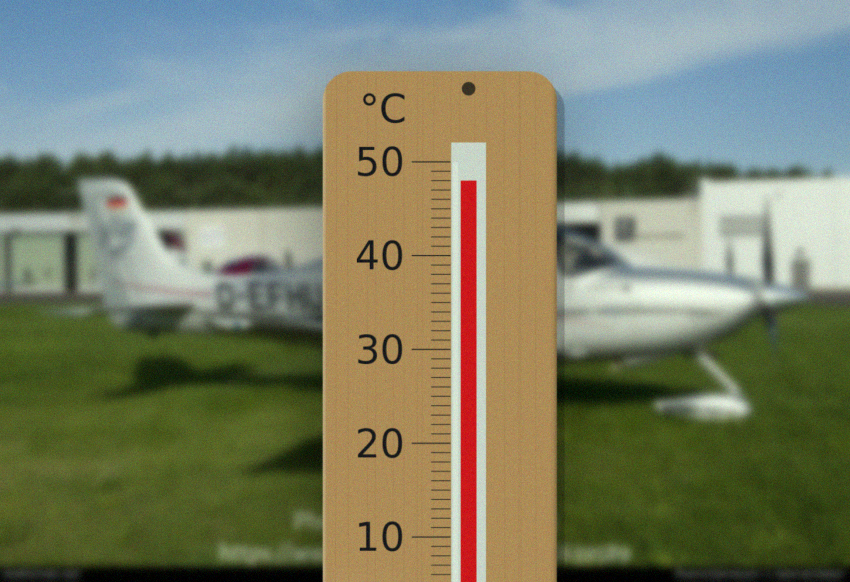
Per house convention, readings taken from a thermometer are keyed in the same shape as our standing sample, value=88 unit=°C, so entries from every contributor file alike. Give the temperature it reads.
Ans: value=48 unit=°C
